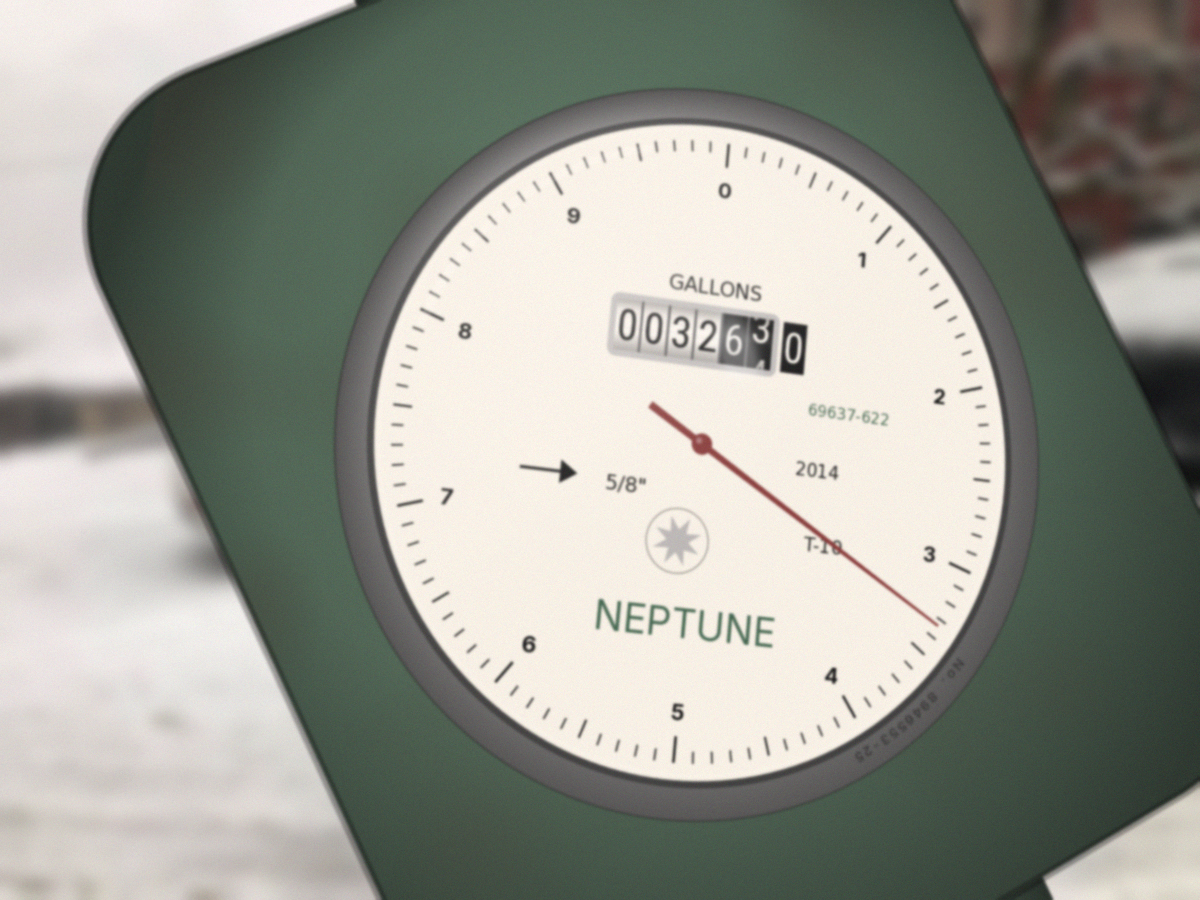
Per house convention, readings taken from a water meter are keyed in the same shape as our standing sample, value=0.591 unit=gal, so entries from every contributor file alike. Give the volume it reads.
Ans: value=32633.3 unit=gal
